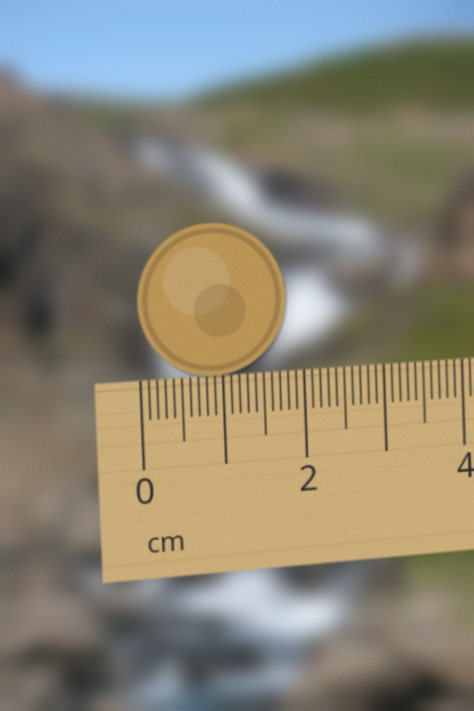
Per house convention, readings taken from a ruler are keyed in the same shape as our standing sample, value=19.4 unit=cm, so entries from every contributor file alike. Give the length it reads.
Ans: value=1.8 unit=cm
